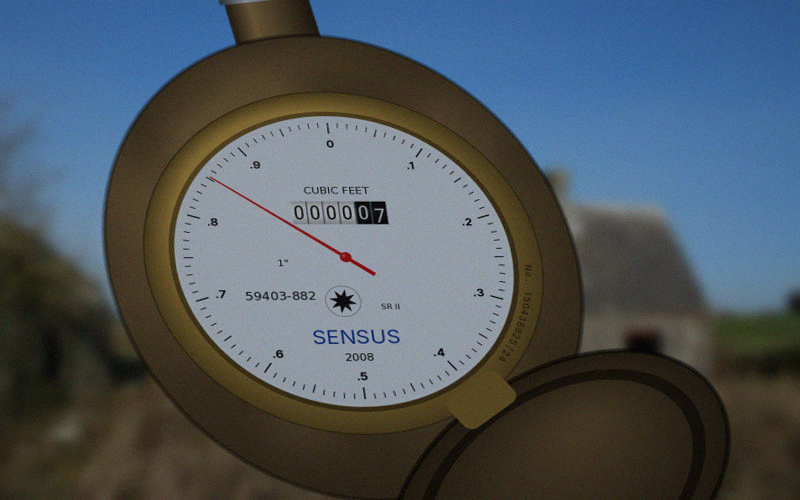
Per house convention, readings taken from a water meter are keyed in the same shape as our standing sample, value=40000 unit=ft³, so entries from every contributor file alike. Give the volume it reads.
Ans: value=6.85 unit=ft³
